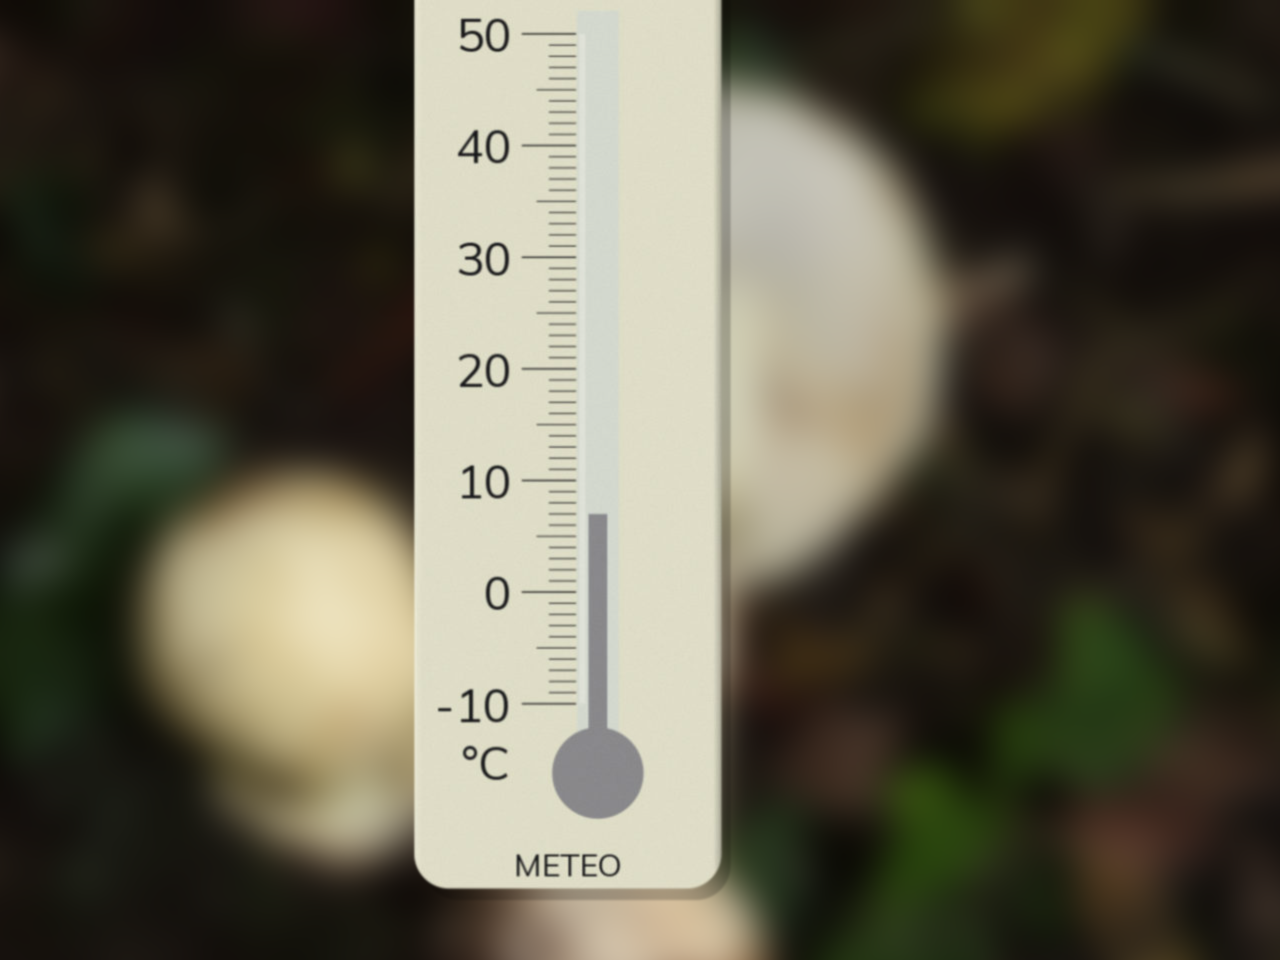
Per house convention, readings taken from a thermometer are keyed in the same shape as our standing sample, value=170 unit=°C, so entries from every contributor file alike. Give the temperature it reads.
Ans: value=7 unit=°C
